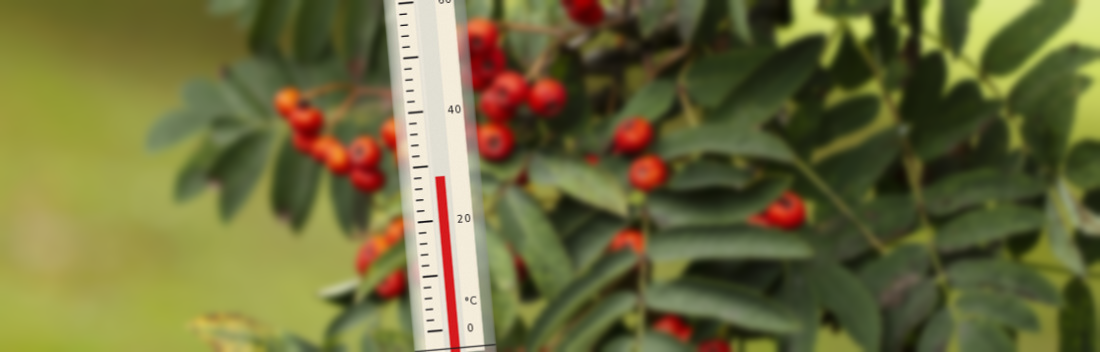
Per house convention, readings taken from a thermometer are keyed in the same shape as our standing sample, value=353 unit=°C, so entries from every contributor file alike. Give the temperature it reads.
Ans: value=28 unit=°C
